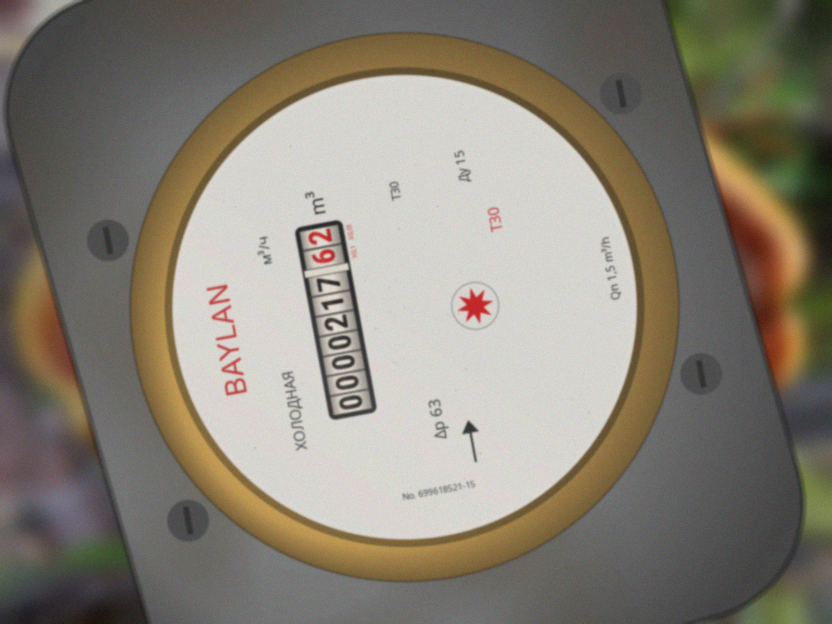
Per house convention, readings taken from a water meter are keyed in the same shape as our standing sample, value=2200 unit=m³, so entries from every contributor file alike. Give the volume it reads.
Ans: value=217.62 unit=m³
